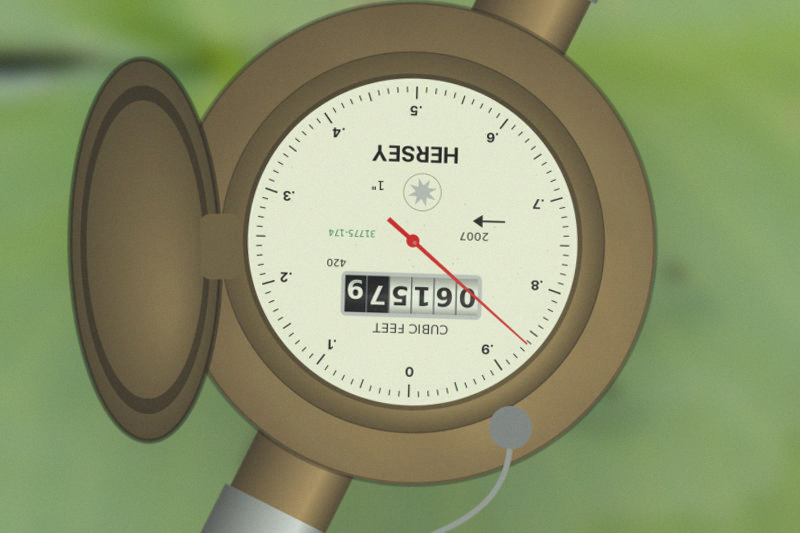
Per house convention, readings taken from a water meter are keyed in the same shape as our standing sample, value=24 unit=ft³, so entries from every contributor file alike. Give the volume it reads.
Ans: value=61578.86 unit=ft³
